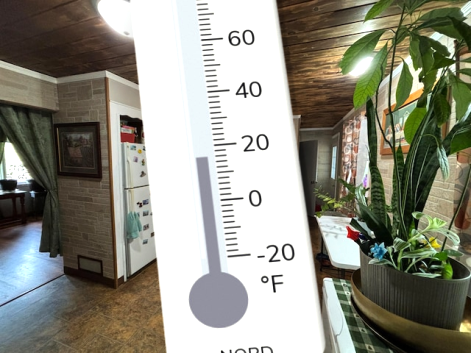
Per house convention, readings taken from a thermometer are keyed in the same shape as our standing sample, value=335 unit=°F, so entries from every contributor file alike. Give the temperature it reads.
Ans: value=16 unit=°F
